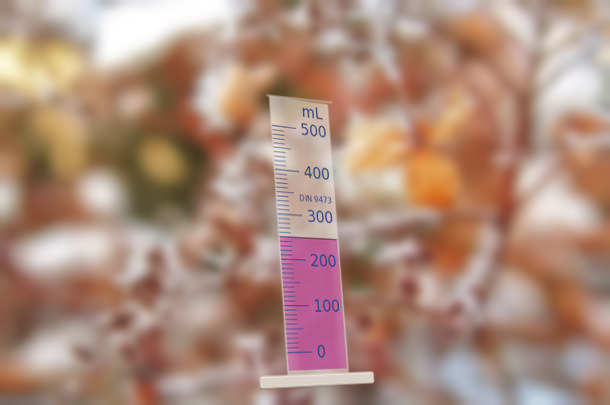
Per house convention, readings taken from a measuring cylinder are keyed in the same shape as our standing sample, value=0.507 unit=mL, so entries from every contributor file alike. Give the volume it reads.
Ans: value=250 unit=mL
